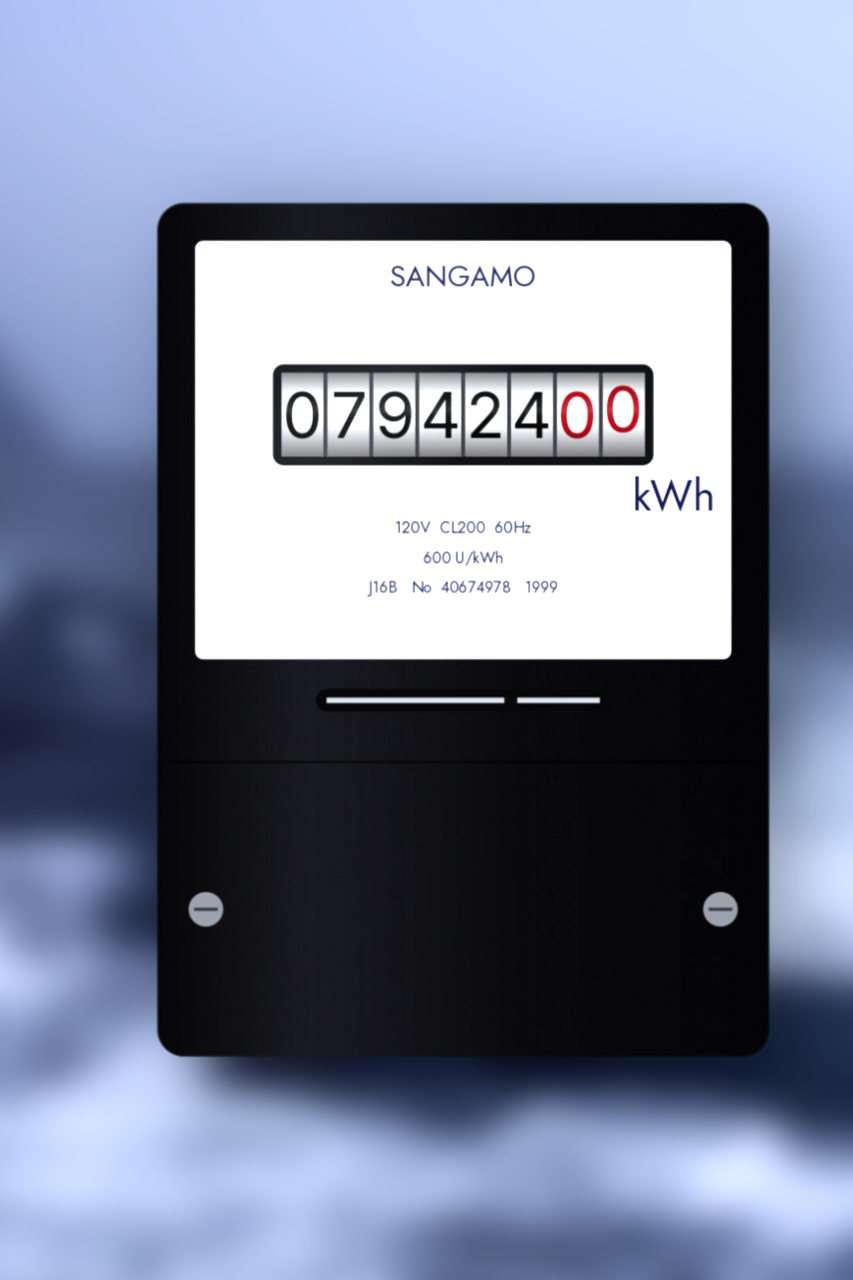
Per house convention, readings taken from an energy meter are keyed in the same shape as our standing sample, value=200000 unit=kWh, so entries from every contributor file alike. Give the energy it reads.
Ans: value=79424.00 unit=kWh
